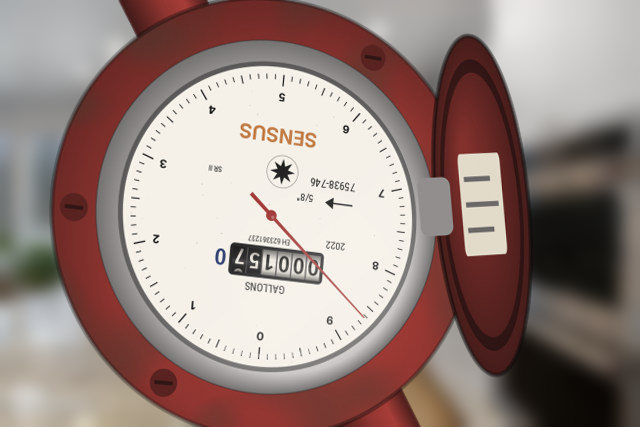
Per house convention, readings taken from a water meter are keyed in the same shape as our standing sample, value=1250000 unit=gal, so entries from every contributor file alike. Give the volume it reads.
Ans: value=1568.6 unit=gal
